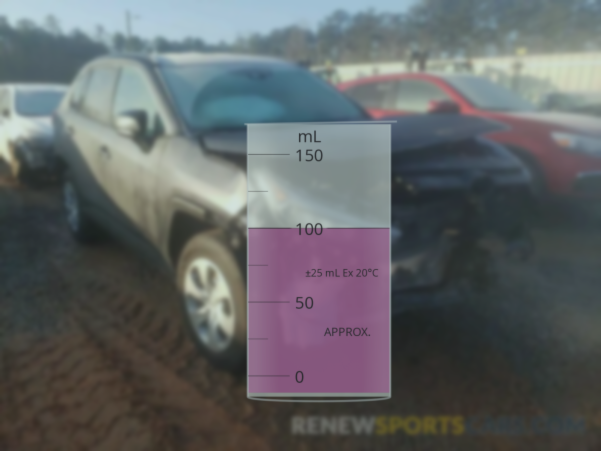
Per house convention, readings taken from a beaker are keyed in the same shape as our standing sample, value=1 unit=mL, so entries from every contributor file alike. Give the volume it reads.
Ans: value=100 unit=mL
